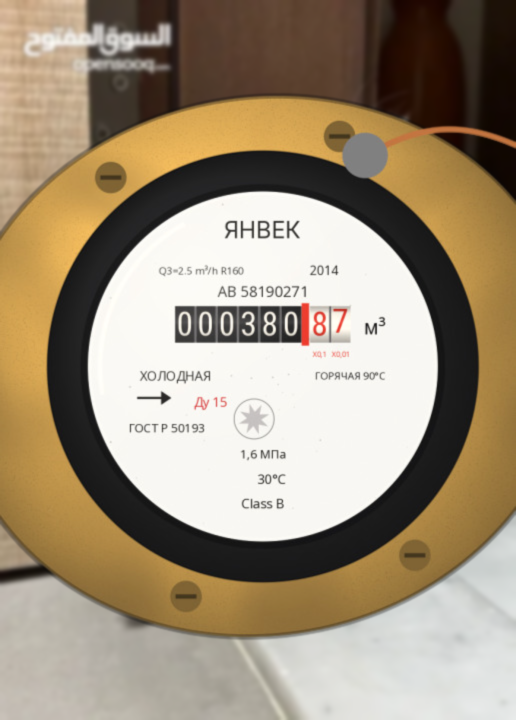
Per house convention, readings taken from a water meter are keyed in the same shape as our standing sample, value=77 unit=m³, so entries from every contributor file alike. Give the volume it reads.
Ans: value=380.87 unit=m³
